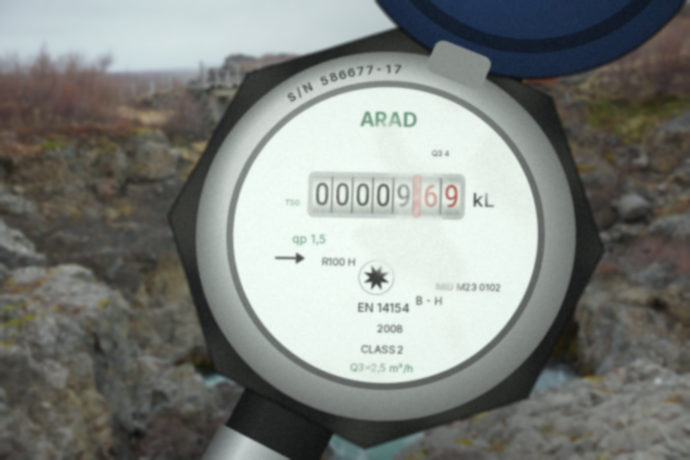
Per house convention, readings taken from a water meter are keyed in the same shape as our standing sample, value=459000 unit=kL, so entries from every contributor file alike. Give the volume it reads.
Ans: value=9.69 unit=kL
